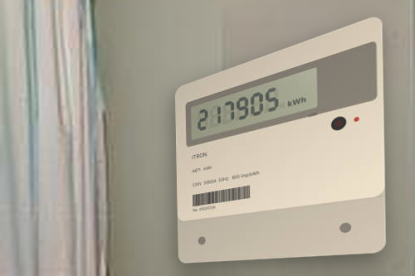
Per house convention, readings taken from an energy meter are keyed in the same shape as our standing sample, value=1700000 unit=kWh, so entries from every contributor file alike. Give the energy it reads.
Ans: value=217905 unit=kWh
